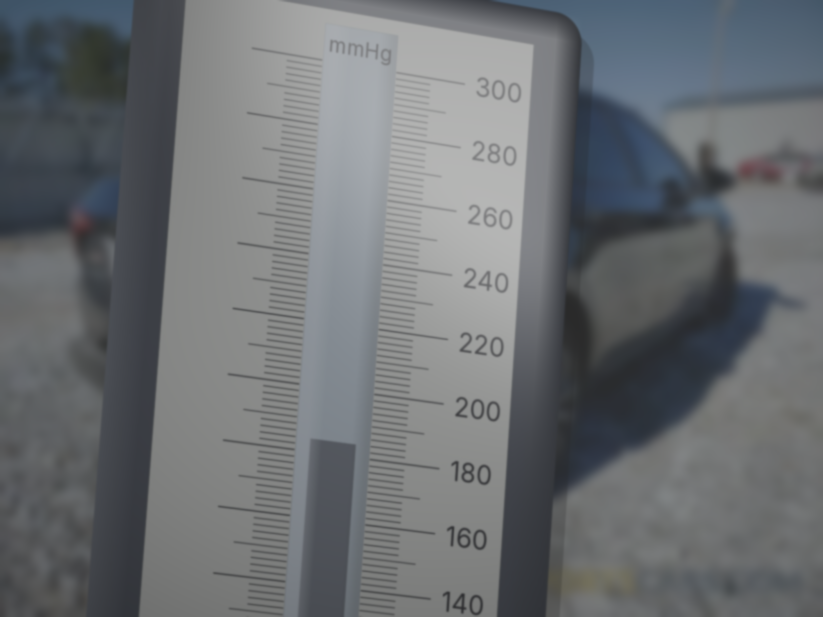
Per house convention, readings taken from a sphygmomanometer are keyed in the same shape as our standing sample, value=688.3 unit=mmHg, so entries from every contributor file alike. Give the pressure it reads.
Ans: value=184 unit=mmHg
